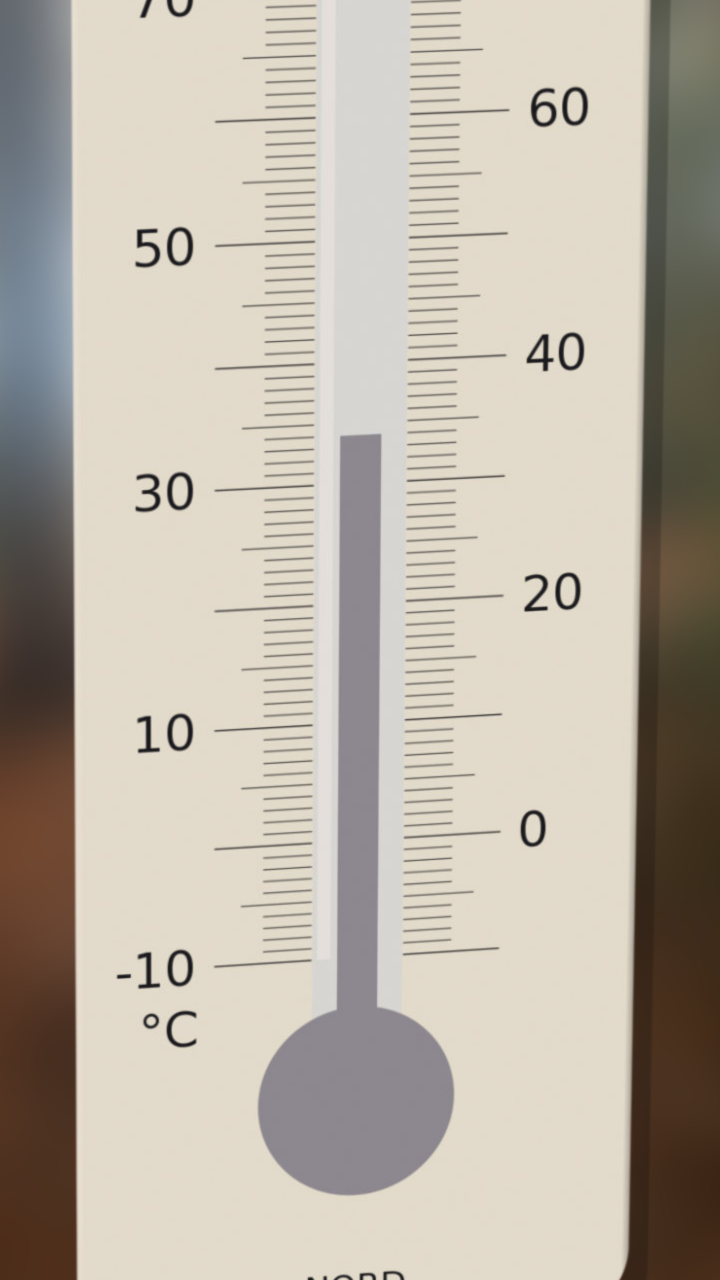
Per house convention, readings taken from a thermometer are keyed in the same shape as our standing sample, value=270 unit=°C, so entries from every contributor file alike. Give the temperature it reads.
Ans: value=34 unit=°C
